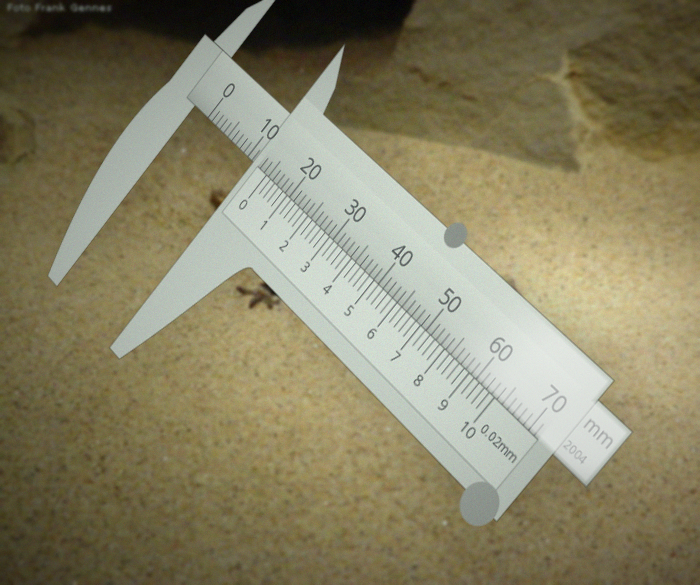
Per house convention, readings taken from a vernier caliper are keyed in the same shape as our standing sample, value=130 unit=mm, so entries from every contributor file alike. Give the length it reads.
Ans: value=14.6 unit=mm
